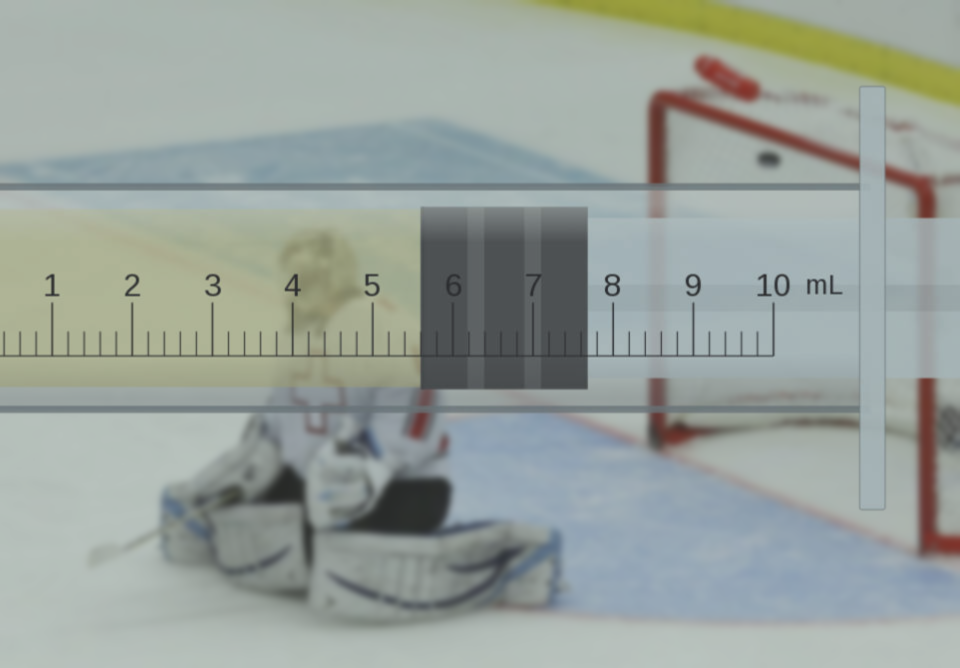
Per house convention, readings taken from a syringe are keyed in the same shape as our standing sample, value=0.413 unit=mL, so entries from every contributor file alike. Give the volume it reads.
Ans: value=5.6 unit=mL
